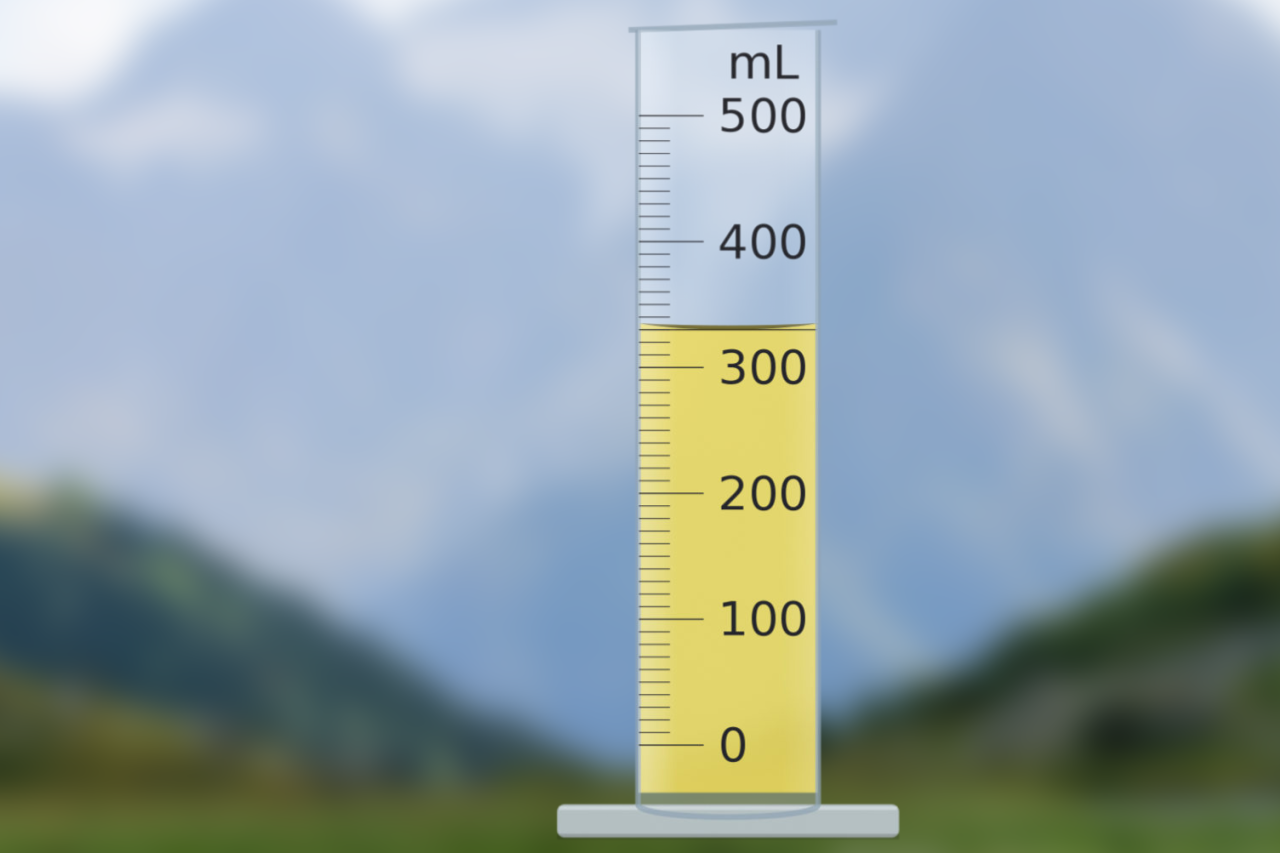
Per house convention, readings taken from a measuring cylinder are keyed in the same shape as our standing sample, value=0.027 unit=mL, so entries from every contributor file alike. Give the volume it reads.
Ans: value=330 unit=mL
